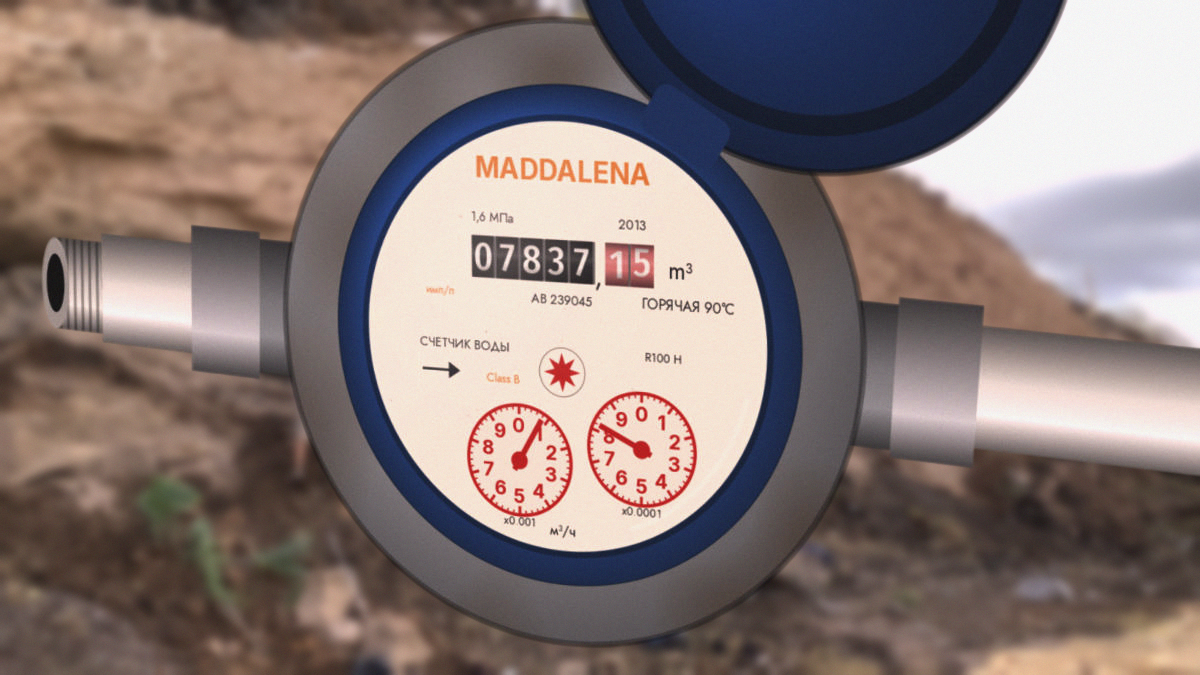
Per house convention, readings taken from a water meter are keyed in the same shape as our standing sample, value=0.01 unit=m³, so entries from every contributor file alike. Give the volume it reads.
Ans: value=7837.1508 unit=m³
